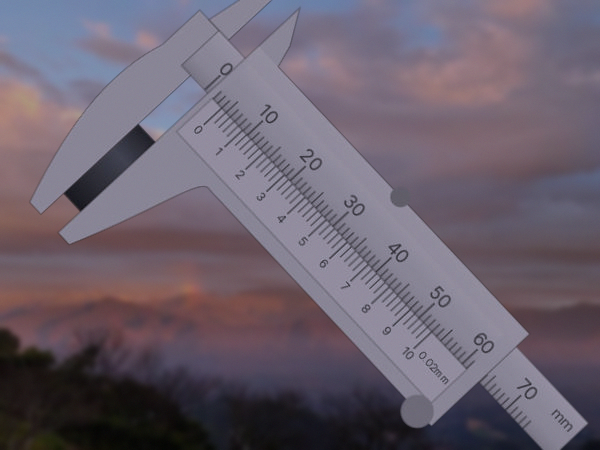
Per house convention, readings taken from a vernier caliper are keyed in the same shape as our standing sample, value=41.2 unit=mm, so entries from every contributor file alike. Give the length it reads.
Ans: value=4.0 unit=mm
